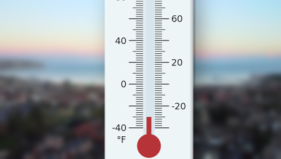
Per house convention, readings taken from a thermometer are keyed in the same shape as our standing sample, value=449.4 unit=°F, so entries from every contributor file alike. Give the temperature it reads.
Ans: value=-30 unit=°F
